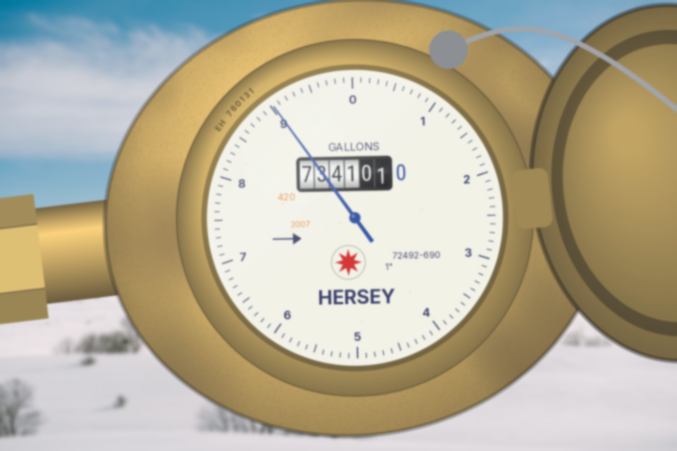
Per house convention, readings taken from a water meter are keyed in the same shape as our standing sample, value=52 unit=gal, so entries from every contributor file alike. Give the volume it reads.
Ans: value=7341009.0 unit=gal
